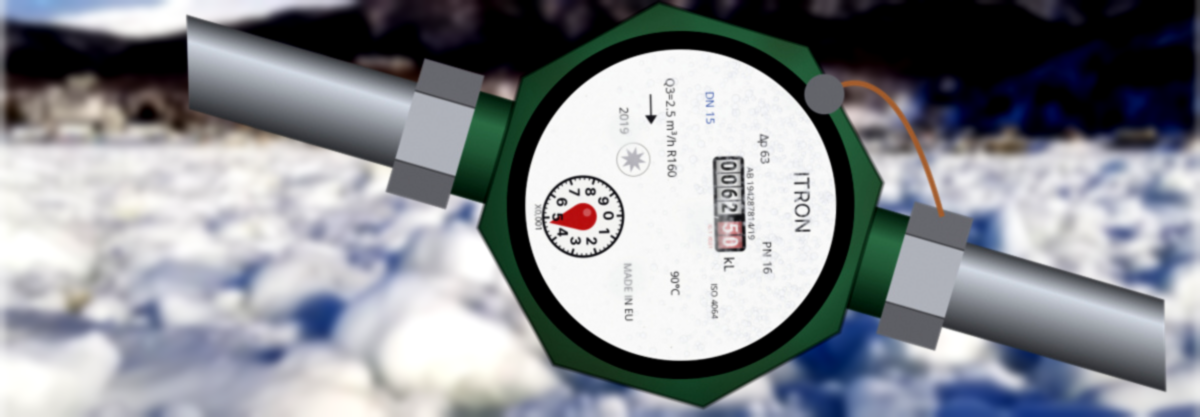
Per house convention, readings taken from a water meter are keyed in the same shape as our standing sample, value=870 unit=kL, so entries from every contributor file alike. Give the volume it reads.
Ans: value=62.504 unit=kL
